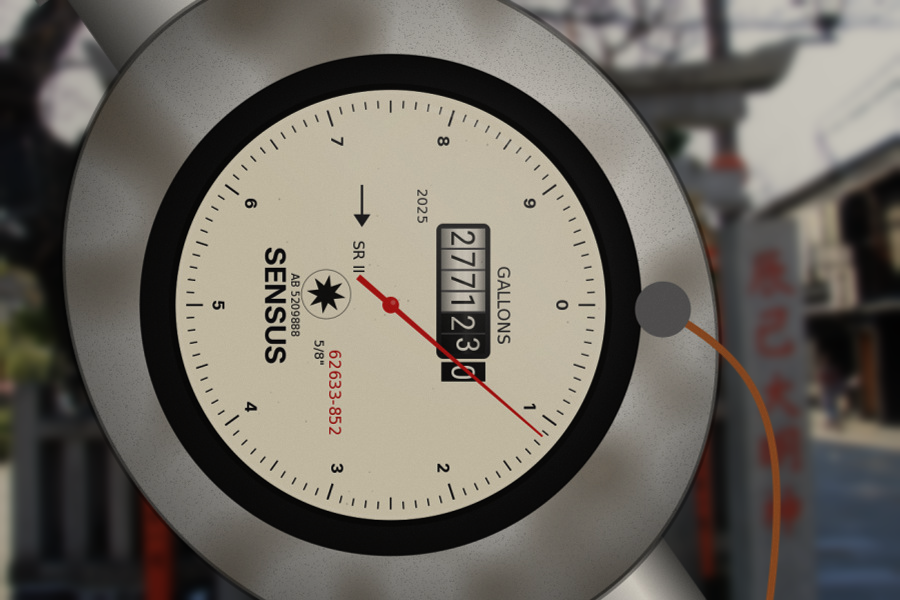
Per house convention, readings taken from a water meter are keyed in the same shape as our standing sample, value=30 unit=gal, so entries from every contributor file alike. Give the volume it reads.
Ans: value=2771231.1 unit=gal
